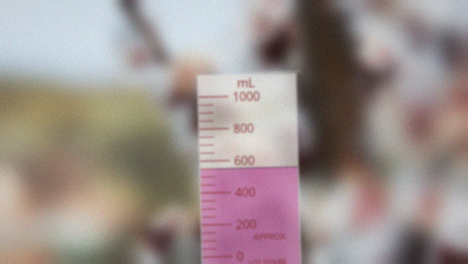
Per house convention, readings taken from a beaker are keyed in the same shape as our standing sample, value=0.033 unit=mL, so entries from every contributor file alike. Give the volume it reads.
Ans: value=550 unit=mL
